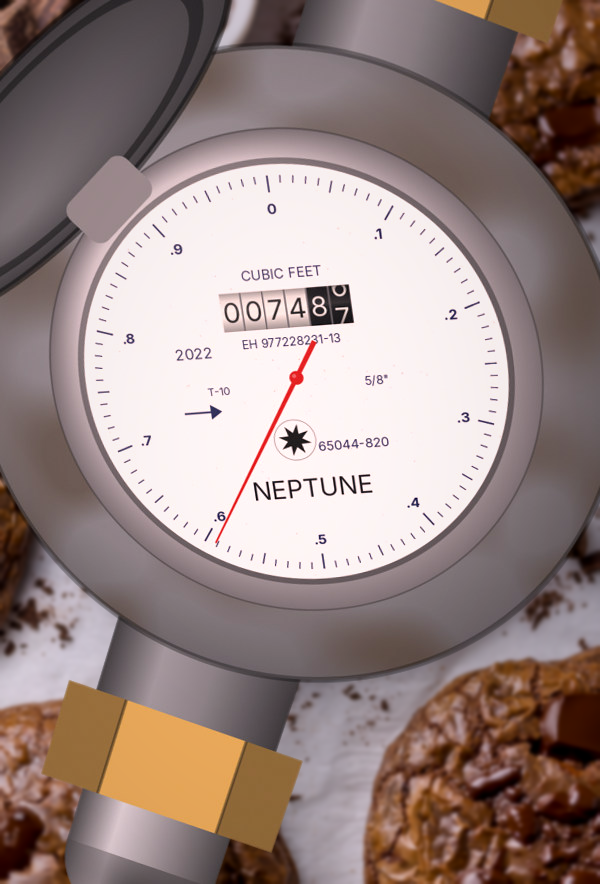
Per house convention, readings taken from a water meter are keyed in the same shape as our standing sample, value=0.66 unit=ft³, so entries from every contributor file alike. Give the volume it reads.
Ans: value=7486.59 unit=ft³
